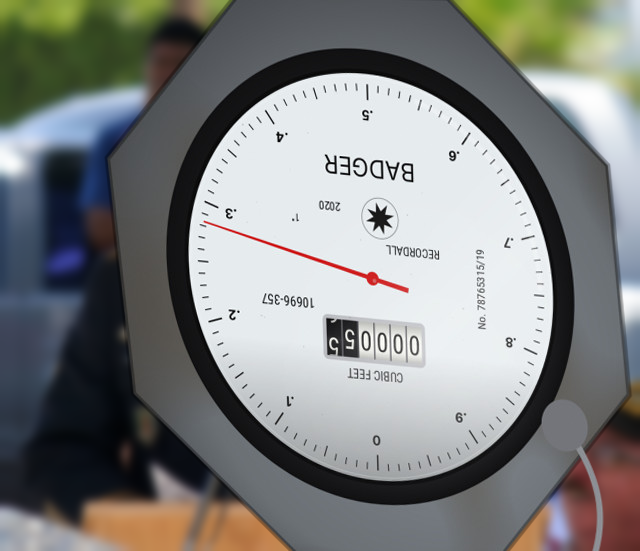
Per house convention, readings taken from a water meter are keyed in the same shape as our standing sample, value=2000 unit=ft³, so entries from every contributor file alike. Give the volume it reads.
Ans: value=55.28 unit=ft³
